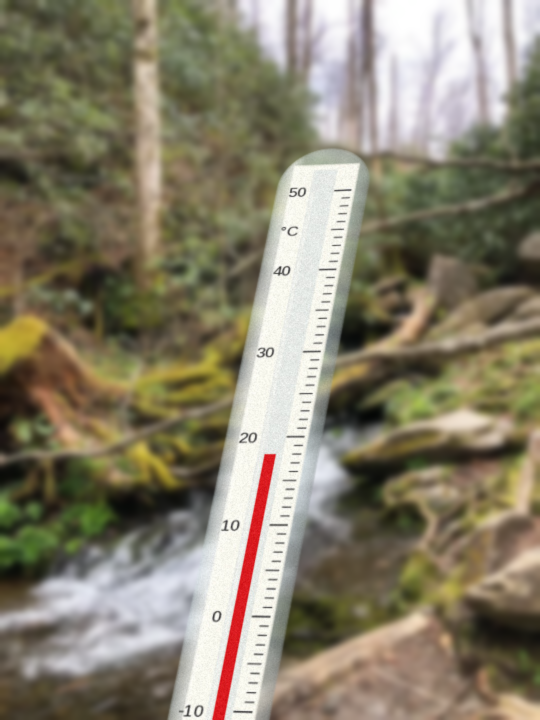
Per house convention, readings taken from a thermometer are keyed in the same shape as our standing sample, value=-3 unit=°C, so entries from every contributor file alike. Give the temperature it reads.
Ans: value=18 unit=°C
